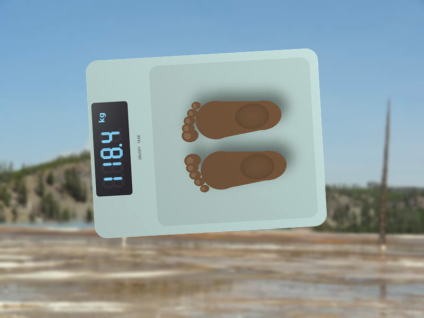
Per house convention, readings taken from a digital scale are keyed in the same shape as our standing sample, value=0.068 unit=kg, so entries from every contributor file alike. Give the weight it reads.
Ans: value=118.4 unit=kg
